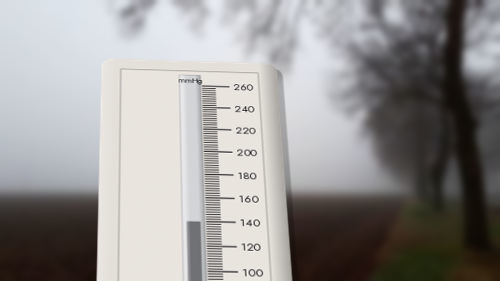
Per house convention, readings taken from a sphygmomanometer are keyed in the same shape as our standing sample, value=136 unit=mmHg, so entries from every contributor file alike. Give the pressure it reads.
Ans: value=140 unit=mmHg
